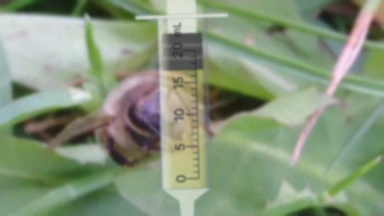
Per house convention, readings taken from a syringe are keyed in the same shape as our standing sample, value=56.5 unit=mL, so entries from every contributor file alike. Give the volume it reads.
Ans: value=17 unit=mL
